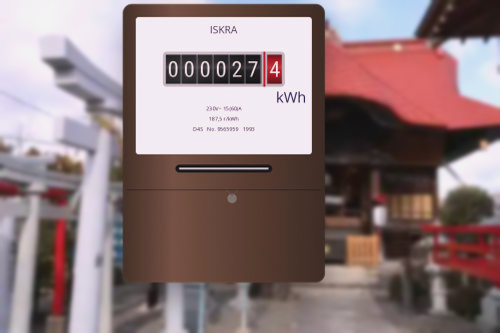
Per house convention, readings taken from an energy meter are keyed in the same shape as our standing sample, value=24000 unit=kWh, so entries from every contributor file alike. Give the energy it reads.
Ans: value=27.4 unit=kWh
